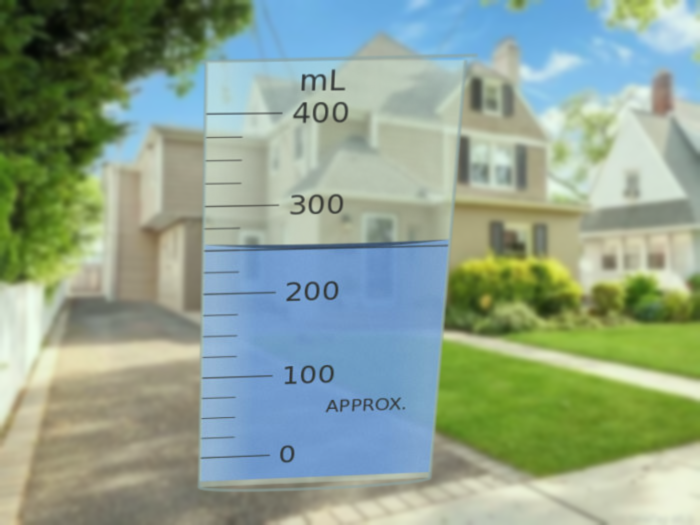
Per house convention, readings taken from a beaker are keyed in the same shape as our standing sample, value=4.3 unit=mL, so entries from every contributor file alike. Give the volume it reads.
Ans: value=250 unit=mL
